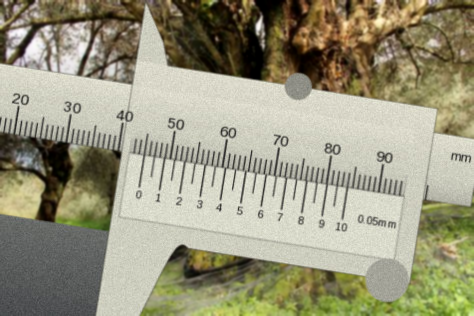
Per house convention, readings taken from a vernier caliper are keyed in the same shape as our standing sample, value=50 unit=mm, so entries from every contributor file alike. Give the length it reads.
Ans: value=45.0 unit=mm
